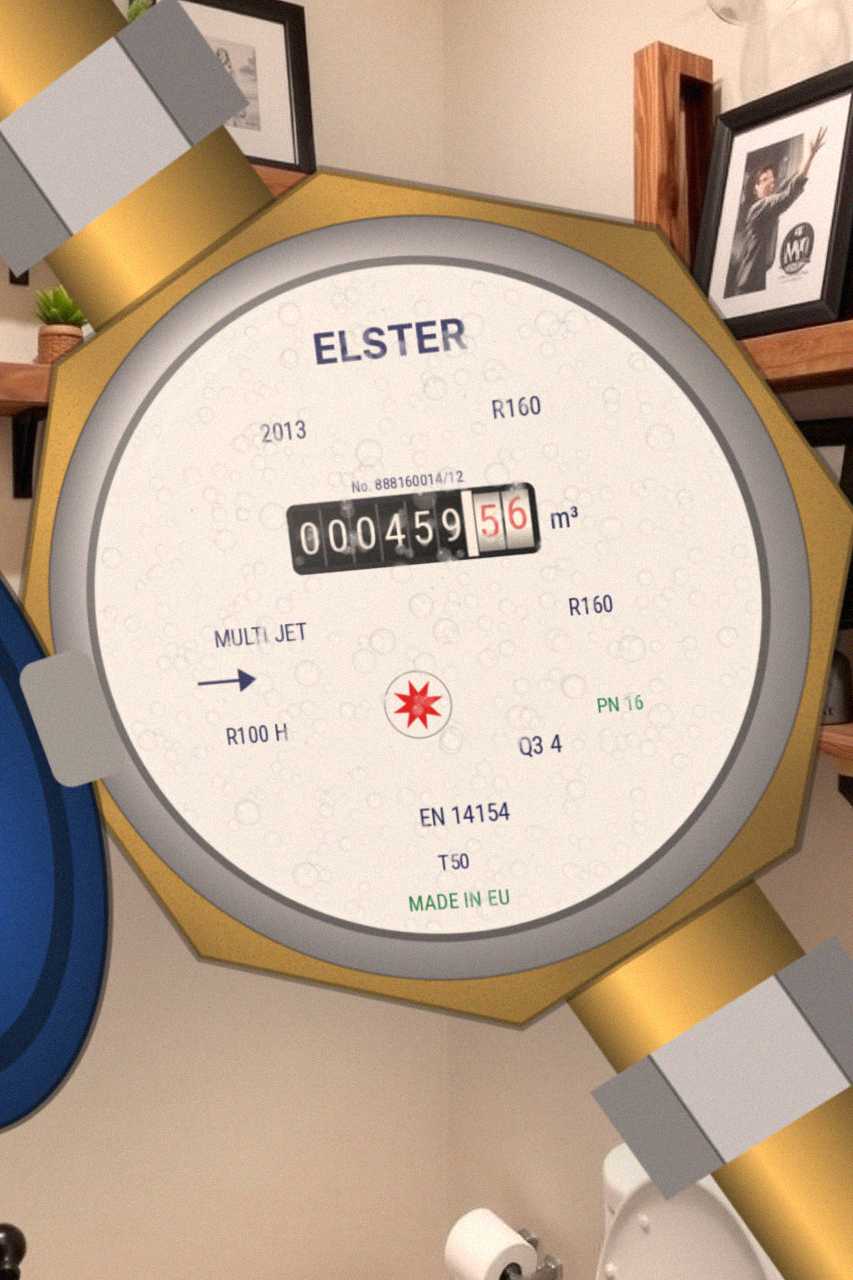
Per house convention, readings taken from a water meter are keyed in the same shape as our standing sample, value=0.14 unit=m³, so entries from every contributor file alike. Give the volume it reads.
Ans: value=459.56 unit=m³
